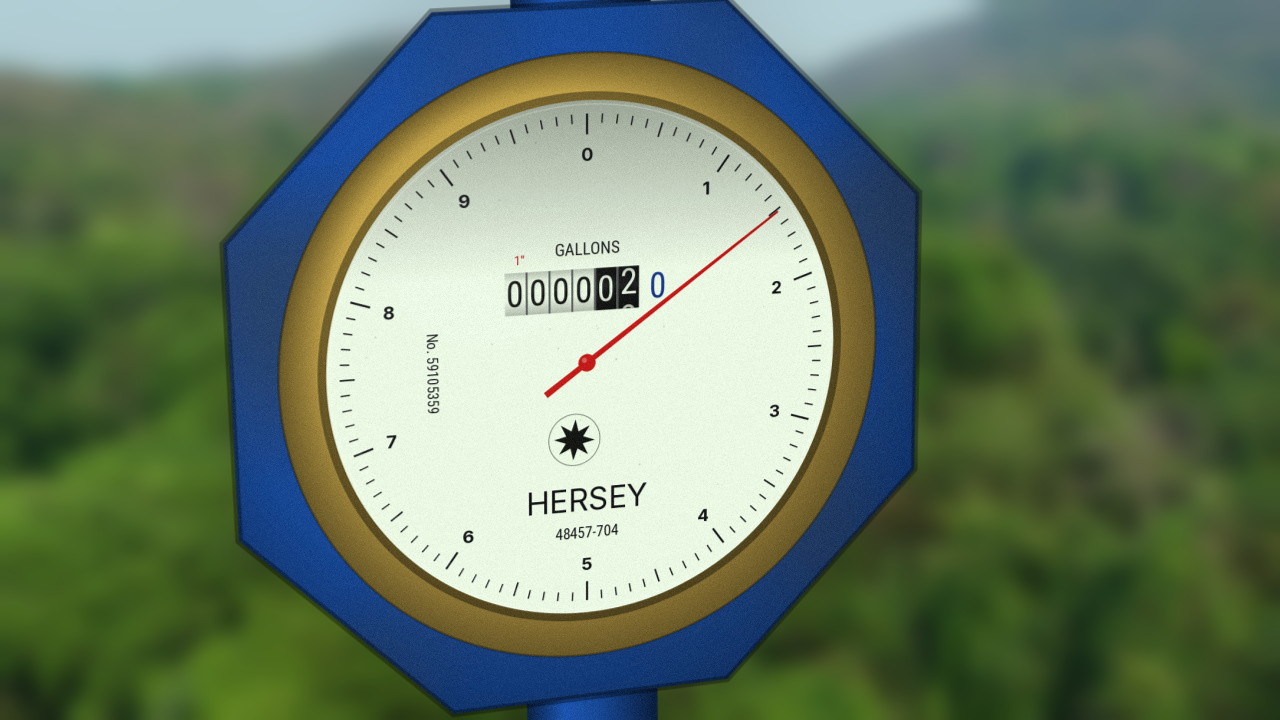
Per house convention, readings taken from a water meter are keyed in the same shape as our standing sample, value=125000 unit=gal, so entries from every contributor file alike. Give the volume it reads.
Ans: value=21.5 unit=gal
